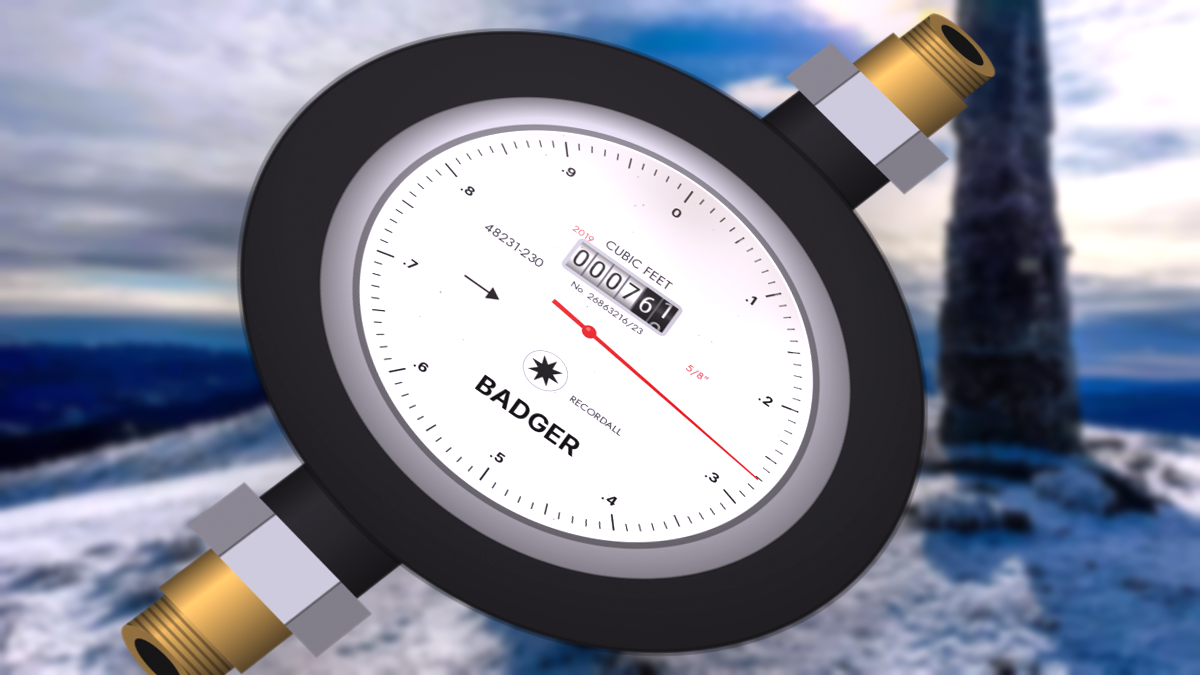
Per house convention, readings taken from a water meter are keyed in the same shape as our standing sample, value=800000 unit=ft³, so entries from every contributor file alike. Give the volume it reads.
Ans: value=761.27 unit=ft³
